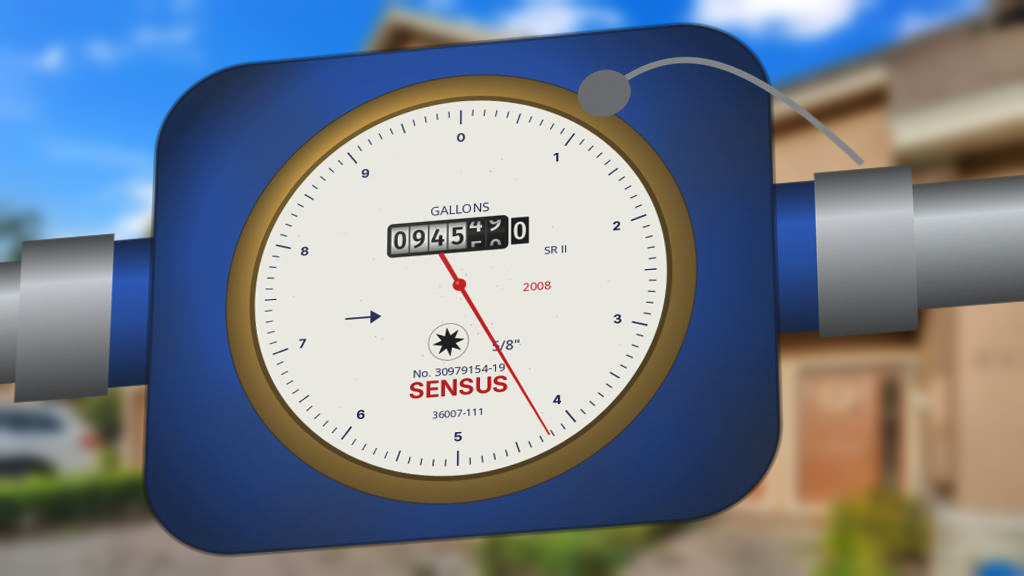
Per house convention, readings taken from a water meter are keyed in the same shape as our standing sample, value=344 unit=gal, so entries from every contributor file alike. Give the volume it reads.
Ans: value=945494.2 unit=gal
